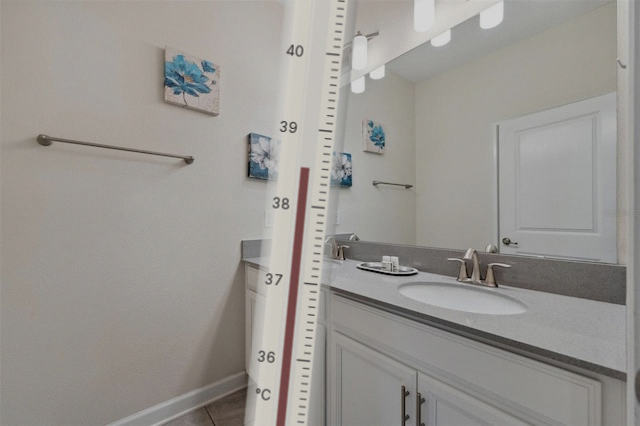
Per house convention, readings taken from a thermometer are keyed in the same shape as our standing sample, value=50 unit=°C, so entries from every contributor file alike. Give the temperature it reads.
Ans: value=38.5 unit=°C
